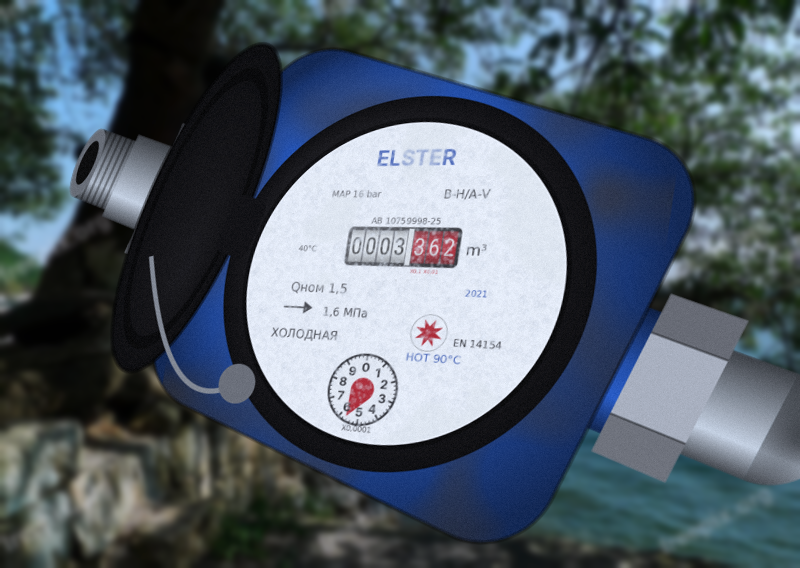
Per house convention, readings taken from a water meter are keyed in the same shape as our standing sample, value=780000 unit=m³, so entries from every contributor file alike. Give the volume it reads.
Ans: value=3.3625 unit=m³
